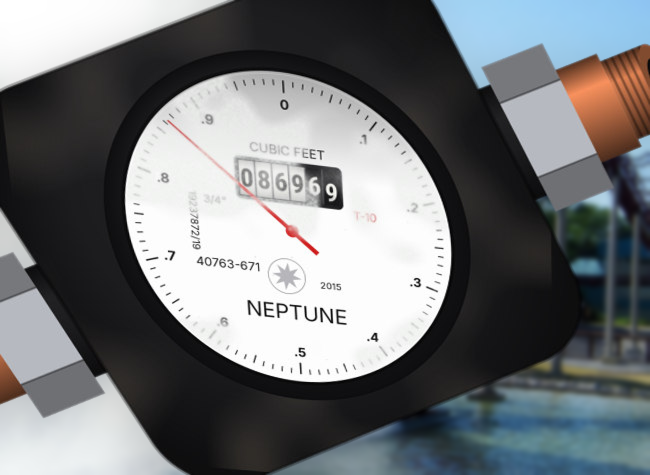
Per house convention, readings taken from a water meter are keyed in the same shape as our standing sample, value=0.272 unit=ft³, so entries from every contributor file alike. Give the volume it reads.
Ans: value=86968.86 unit=ft³
